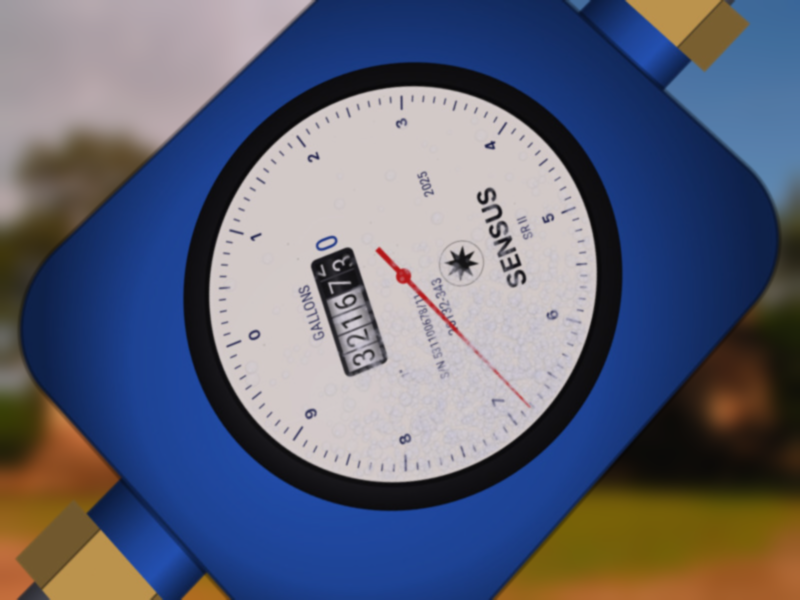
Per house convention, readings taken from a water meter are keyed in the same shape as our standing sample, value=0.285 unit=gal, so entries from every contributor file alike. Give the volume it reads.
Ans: value=3216726.8 unit=gal
